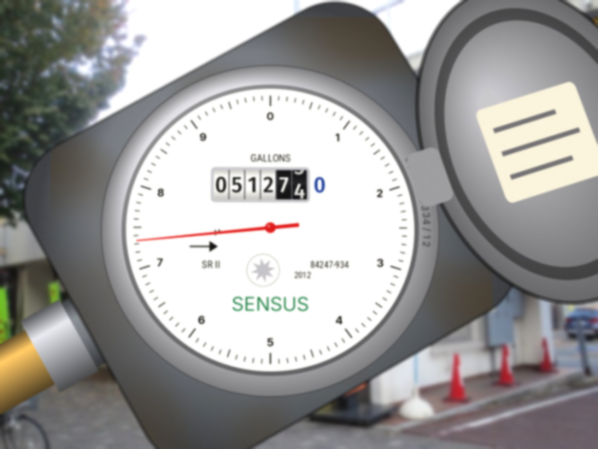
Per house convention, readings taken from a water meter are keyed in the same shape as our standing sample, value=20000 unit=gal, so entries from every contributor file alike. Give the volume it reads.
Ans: value=512737.3 unit=gal
